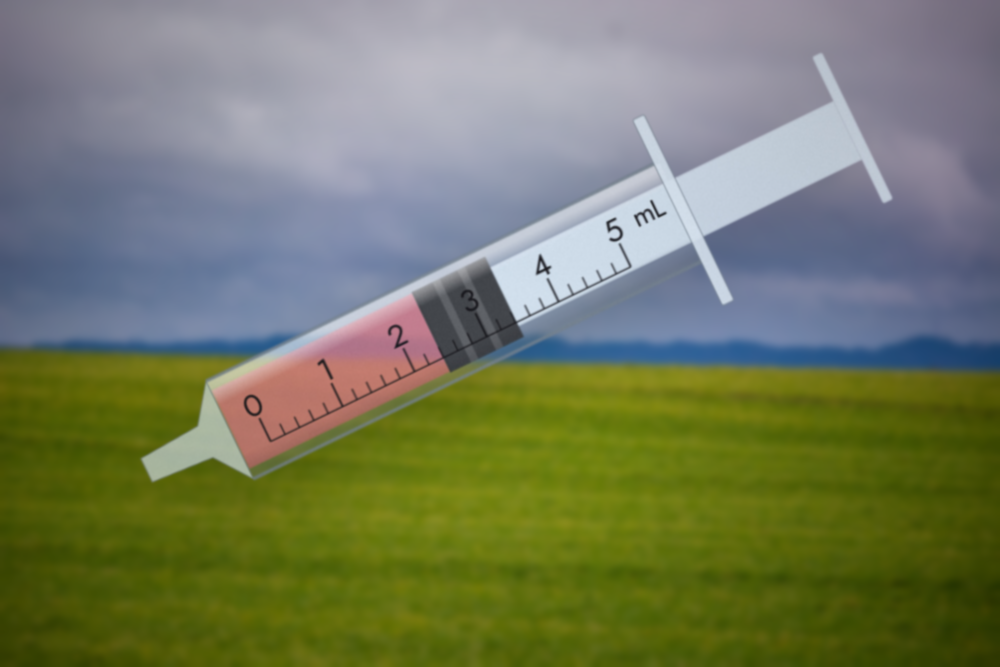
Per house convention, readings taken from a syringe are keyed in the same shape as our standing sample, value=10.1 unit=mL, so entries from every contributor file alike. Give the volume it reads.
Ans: value=2.4 unit=mL
